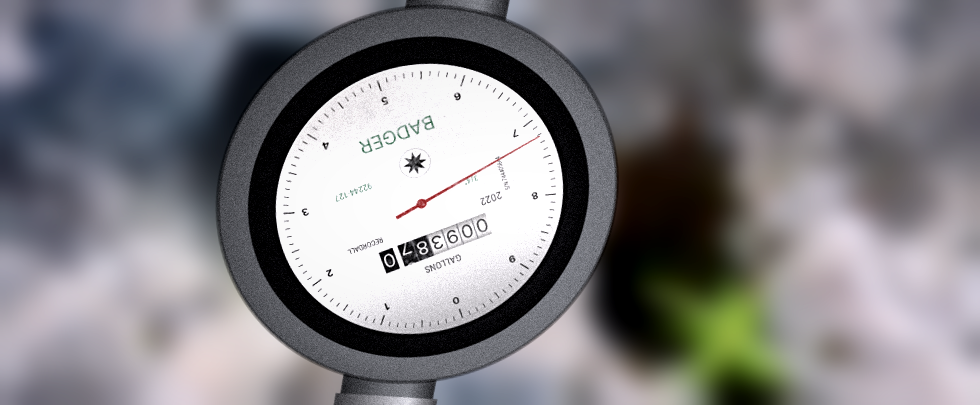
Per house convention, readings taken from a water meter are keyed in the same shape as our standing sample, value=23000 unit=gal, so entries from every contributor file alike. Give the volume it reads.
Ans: value=93867.2 unit=gal
